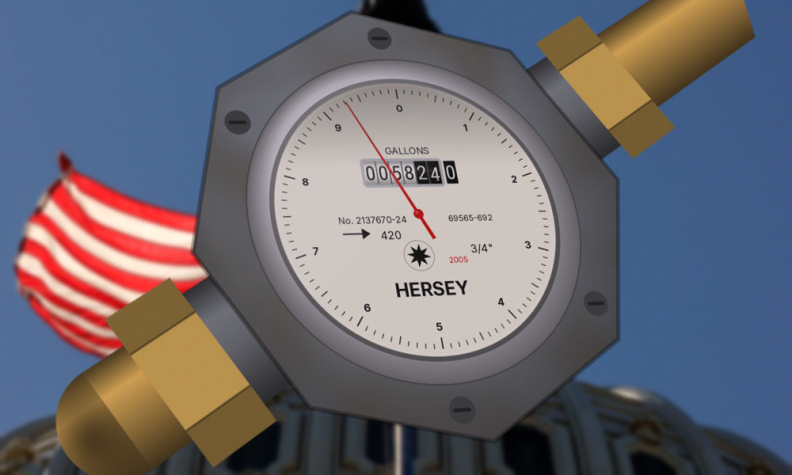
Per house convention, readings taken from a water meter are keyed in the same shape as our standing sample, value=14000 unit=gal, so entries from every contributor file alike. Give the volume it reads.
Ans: value=58239.3 unit=gal
